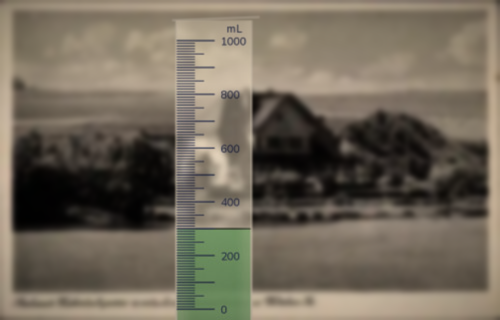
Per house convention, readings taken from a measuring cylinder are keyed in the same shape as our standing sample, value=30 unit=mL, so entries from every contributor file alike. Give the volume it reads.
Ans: value=300 unit=mL
